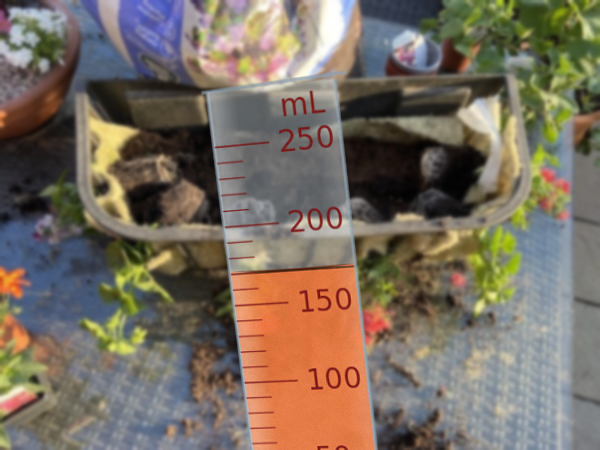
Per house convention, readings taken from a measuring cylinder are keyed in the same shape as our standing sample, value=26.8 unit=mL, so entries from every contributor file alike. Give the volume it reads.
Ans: value=170 unit=mL
